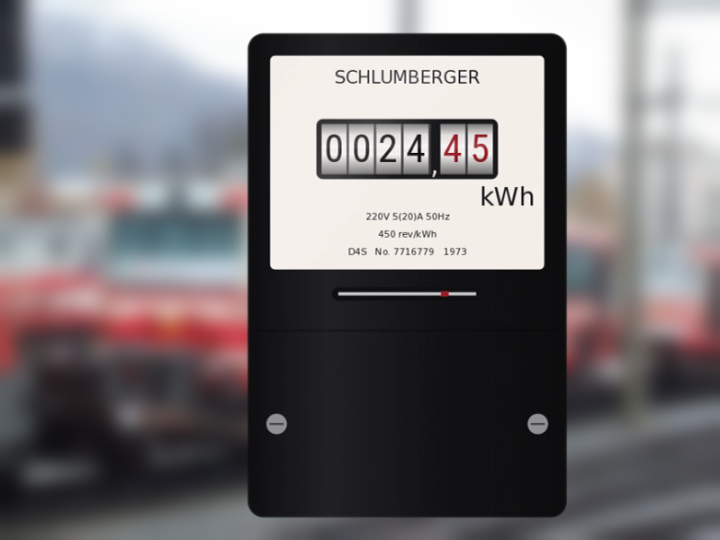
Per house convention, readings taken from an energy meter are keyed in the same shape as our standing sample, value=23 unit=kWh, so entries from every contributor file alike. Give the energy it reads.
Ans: value=24.45 unit=kWh
